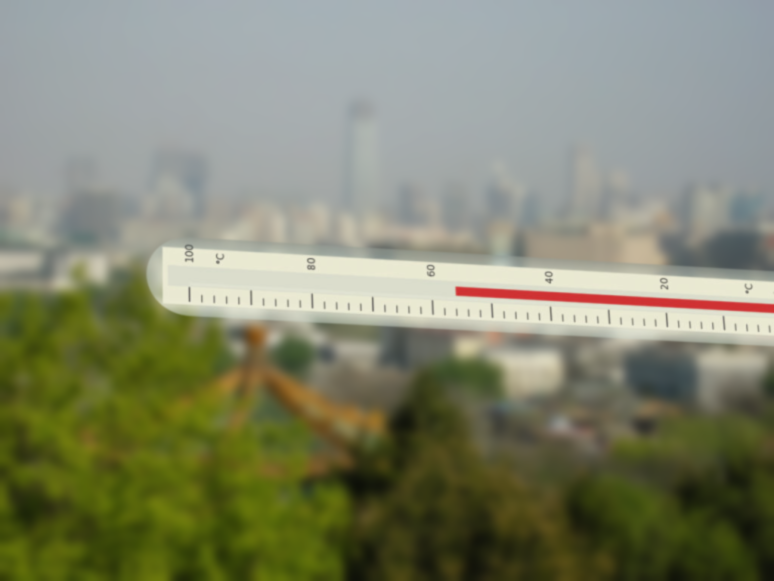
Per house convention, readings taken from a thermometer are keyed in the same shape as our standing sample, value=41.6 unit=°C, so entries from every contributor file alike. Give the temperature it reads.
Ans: value=56 unit=°C
